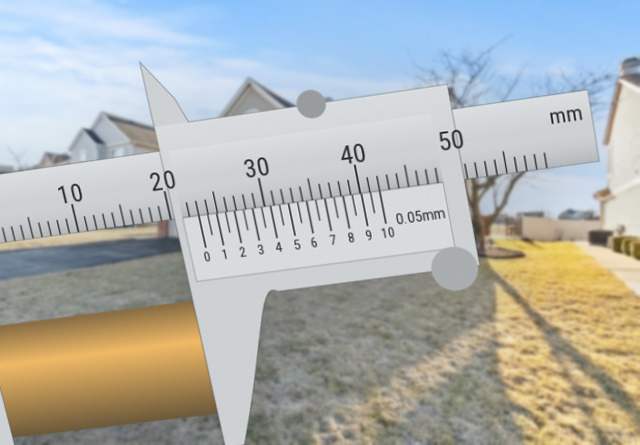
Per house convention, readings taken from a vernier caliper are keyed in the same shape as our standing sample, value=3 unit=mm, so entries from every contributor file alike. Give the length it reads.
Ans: value=23.0 unit=mm
